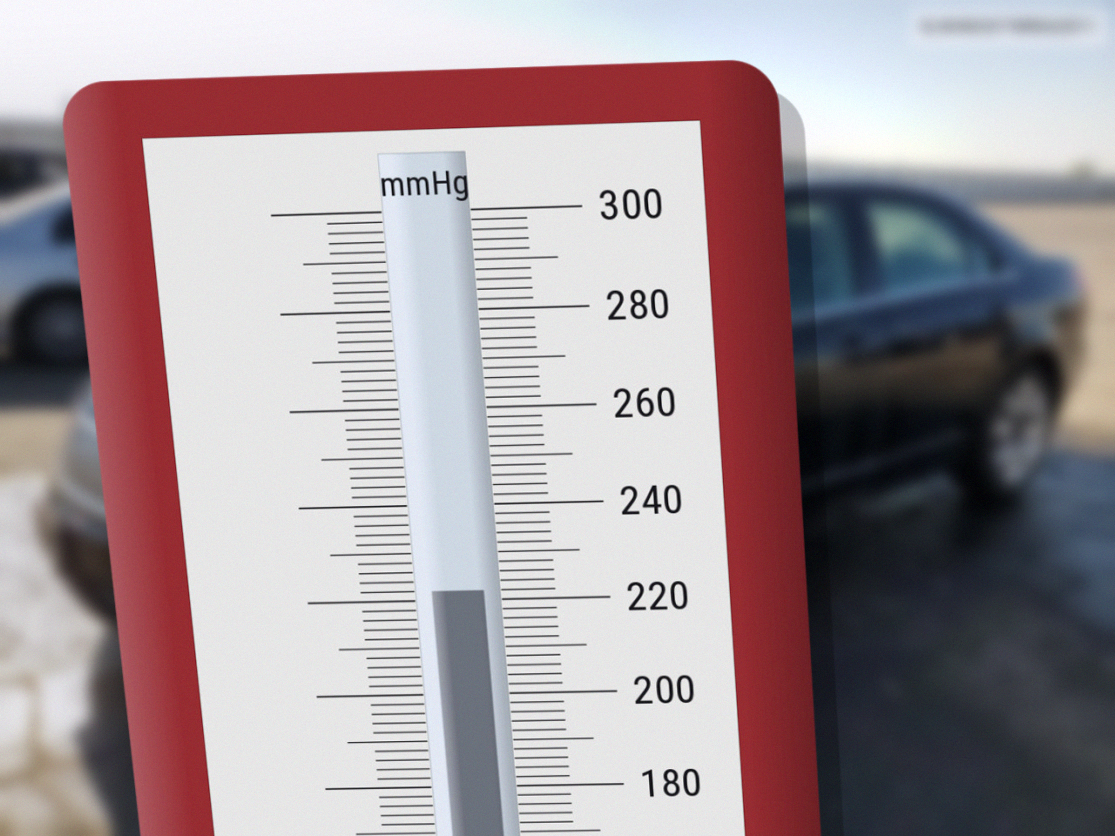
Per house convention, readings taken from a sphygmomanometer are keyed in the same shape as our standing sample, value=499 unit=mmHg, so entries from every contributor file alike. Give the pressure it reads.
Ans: value=222 unit=mmHg
